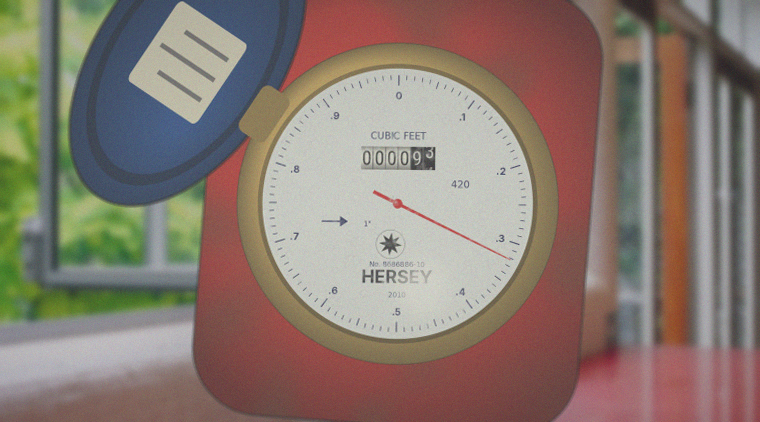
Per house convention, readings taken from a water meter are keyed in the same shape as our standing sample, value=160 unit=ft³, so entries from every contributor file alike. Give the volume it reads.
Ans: value=93.32 unit=ft³
